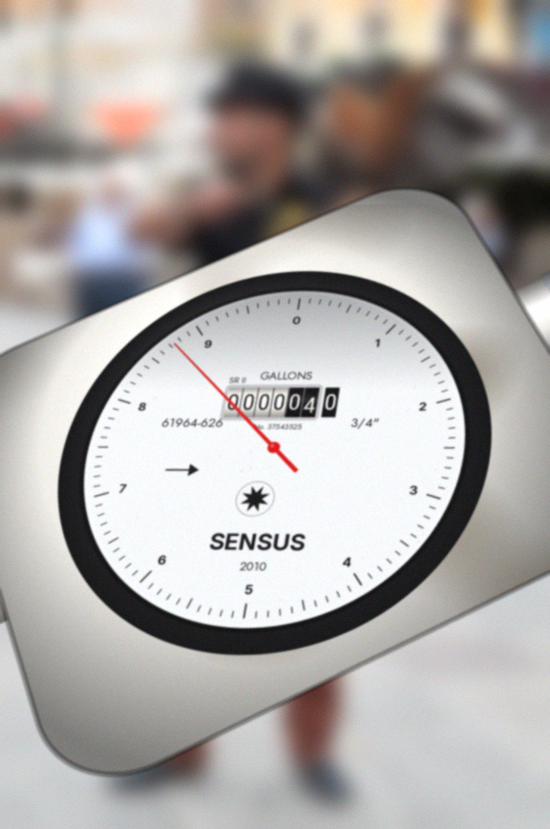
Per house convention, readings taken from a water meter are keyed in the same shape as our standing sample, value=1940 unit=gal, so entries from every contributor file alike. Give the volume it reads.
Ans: value=38.7 unit=gal
